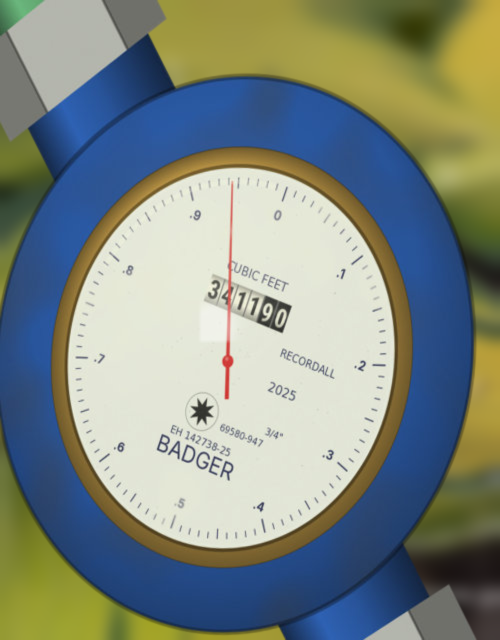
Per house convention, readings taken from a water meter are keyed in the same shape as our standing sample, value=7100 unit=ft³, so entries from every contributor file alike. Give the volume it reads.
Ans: value=341189.94 unit=ft³
